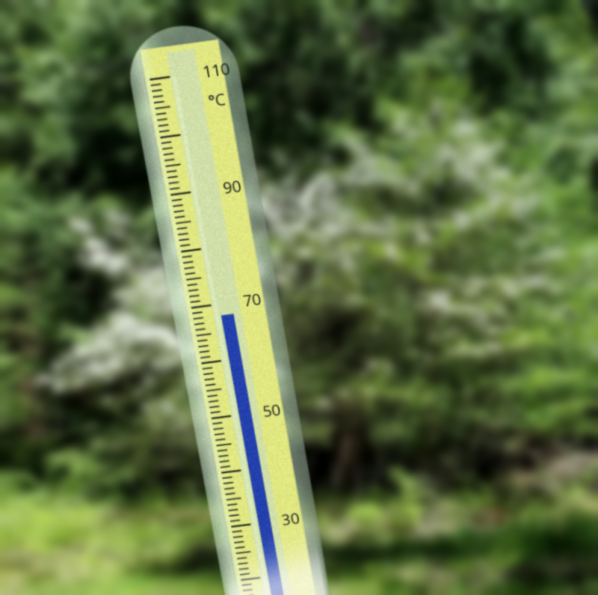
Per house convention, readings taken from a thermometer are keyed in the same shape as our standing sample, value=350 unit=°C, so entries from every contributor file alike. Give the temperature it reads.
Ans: value=68 unit=°C
